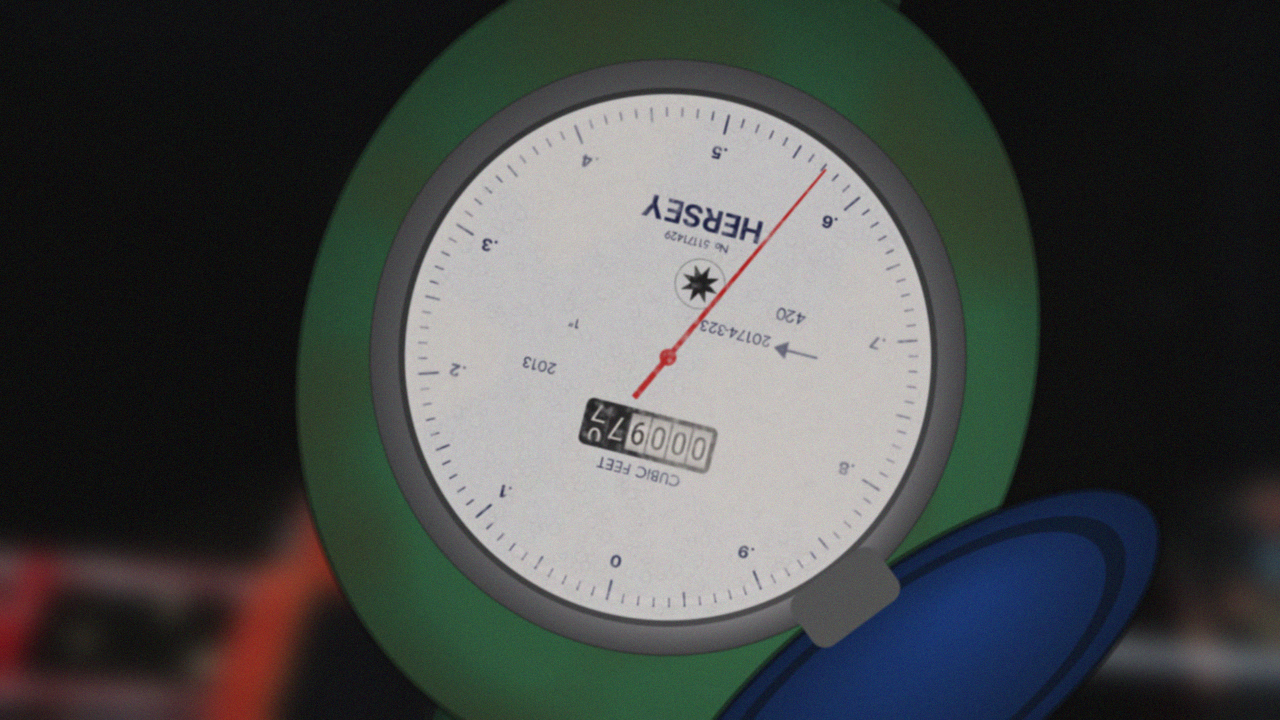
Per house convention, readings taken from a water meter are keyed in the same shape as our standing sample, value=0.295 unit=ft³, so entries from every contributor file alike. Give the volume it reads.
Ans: value=976.57 unit=ft³
